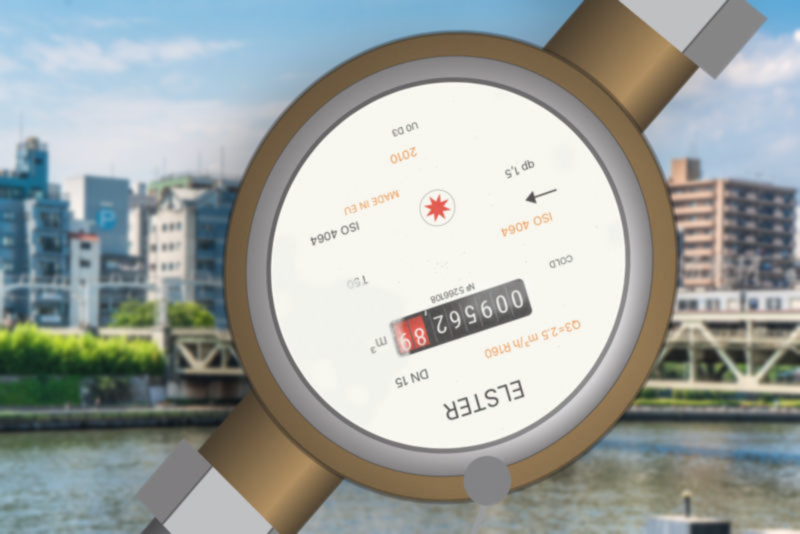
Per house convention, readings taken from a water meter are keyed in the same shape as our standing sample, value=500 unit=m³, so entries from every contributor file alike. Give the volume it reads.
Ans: value=9562.89 unit=m³
